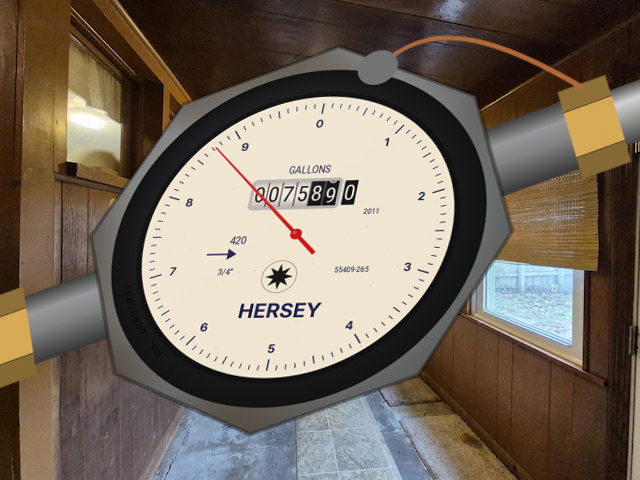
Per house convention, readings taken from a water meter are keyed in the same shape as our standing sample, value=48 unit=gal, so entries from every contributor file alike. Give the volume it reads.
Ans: value=75888.7 unit=gal
